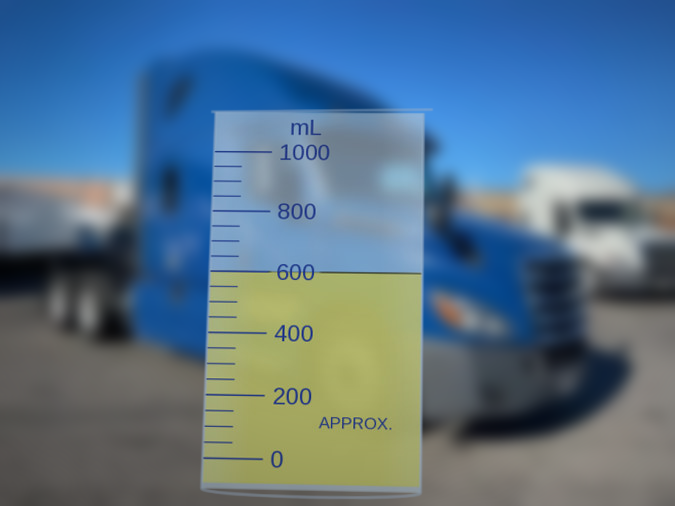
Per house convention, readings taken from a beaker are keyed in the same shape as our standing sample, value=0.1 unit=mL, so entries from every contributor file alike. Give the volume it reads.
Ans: value=600 unit=mL
